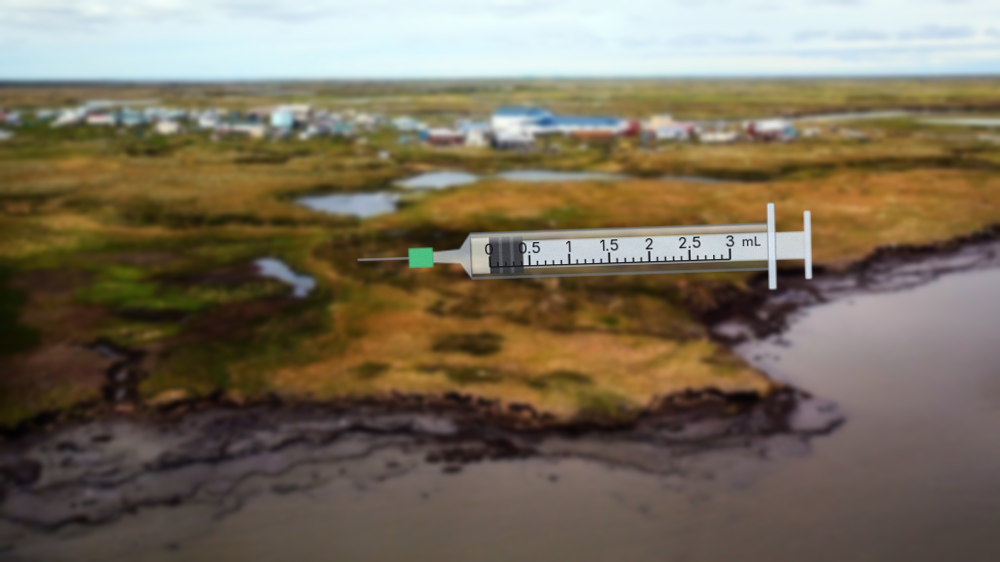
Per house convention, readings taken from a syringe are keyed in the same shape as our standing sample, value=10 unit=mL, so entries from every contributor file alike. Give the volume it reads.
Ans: value=0 unit=mL
